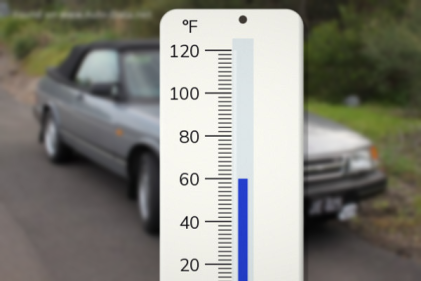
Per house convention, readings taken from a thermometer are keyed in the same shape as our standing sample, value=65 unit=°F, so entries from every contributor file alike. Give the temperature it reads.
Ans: value=60 unit=°F
